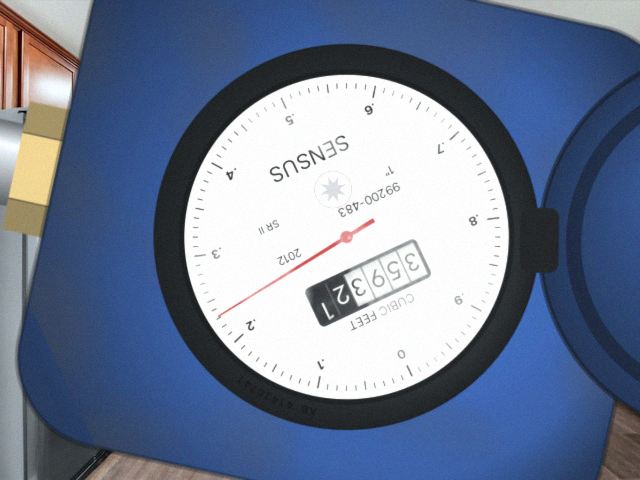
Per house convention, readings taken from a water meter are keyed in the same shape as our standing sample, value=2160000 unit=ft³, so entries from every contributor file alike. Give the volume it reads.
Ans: value=359321.23 unit=ft³
